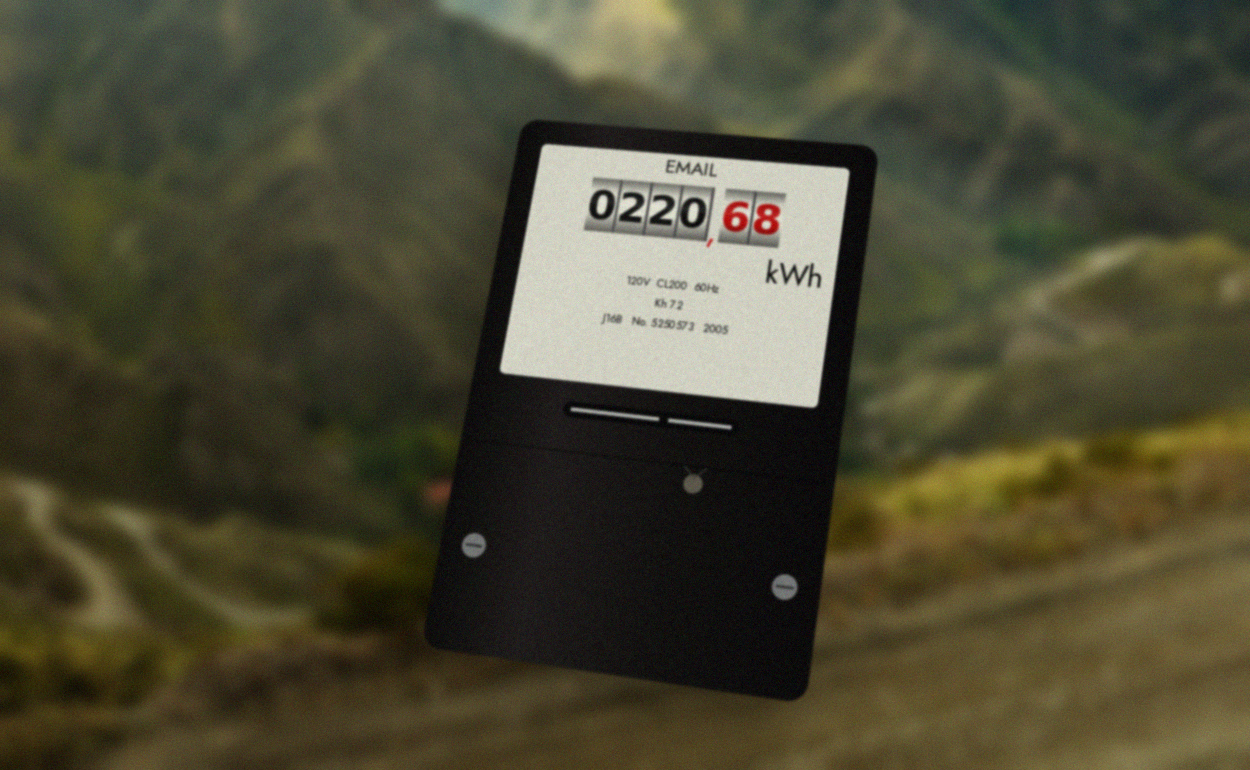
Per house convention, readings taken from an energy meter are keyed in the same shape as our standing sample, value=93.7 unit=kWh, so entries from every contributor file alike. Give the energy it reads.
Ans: value=220.68 unit=kWh
